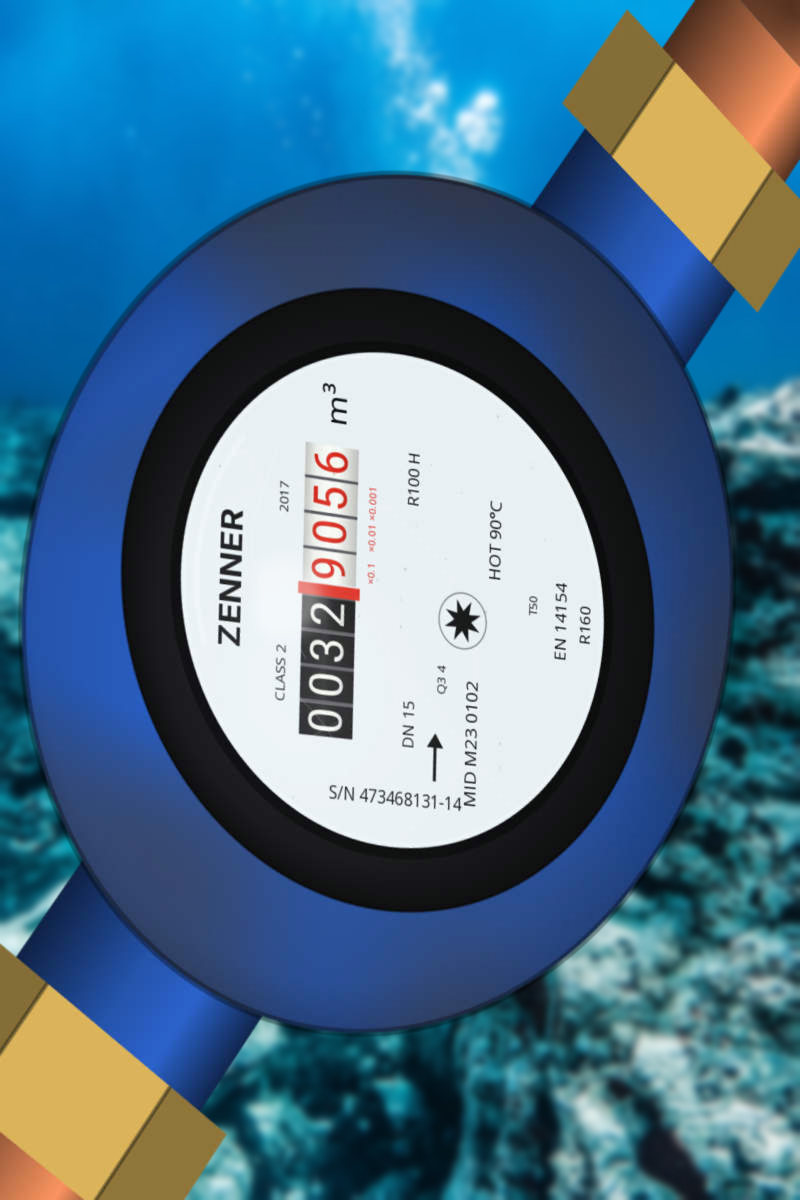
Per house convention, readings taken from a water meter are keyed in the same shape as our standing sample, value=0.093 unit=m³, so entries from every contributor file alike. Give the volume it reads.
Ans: value=32.9056 unit=m³
